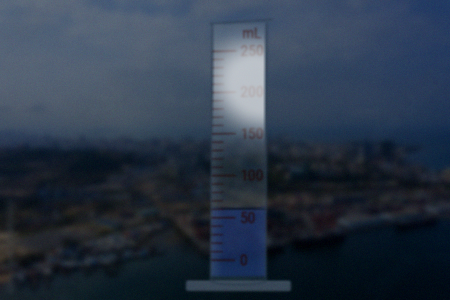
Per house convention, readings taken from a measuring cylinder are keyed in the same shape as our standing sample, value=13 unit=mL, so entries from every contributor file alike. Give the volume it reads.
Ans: value=60 unit=mL
